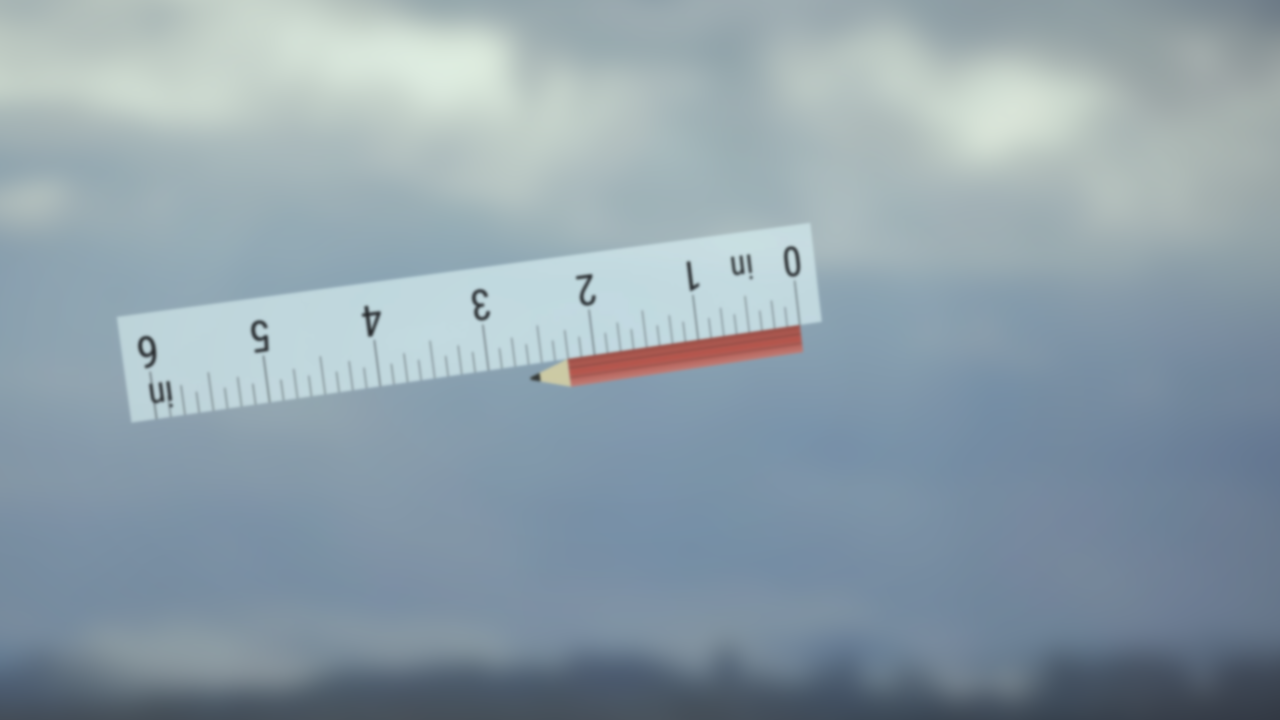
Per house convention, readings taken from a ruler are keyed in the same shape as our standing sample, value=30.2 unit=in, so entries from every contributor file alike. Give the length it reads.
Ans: value=2.625 unit=in
